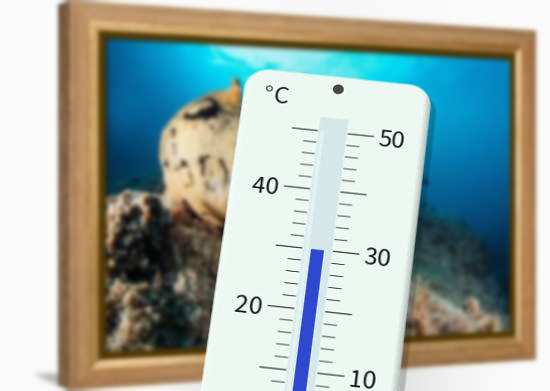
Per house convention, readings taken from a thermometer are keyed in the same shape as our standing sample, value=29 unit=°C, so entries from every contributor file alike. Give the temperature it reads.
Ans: value=30 unit=°C
